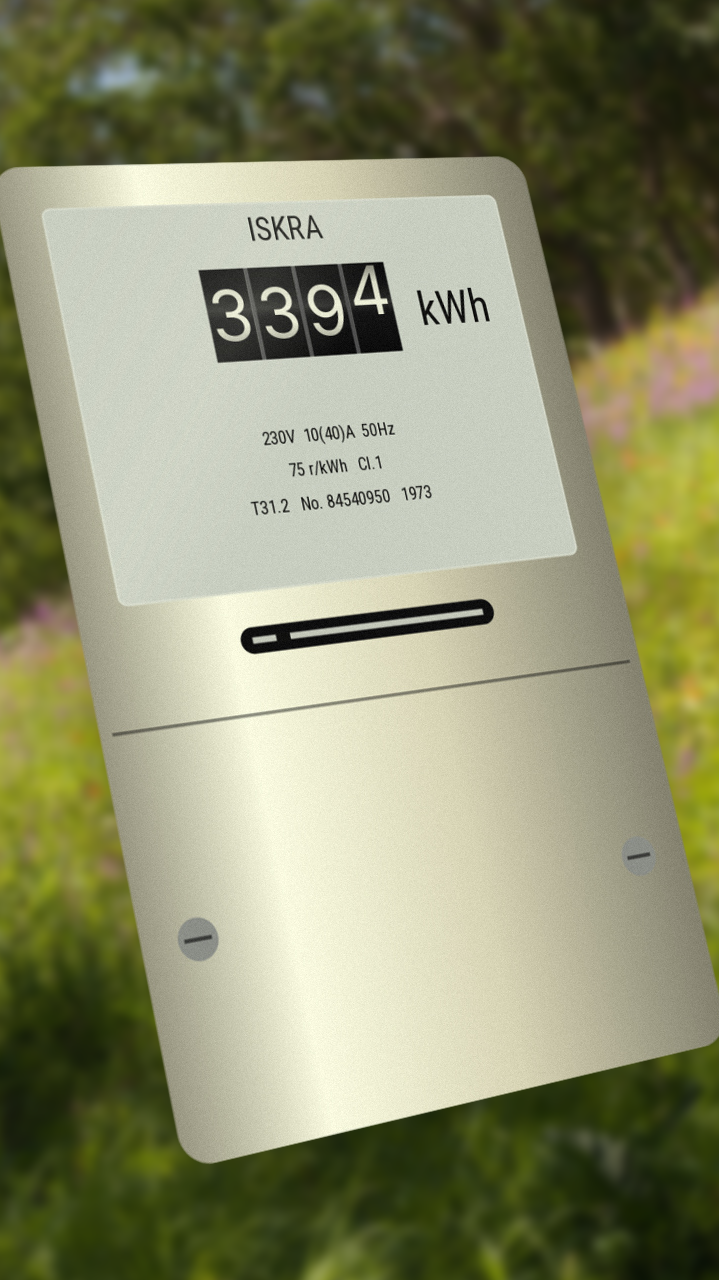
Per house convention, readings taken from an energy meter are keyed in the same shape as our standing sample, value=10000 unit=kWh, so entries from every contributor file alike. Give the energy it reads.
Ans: value=3394 unit=kWh
